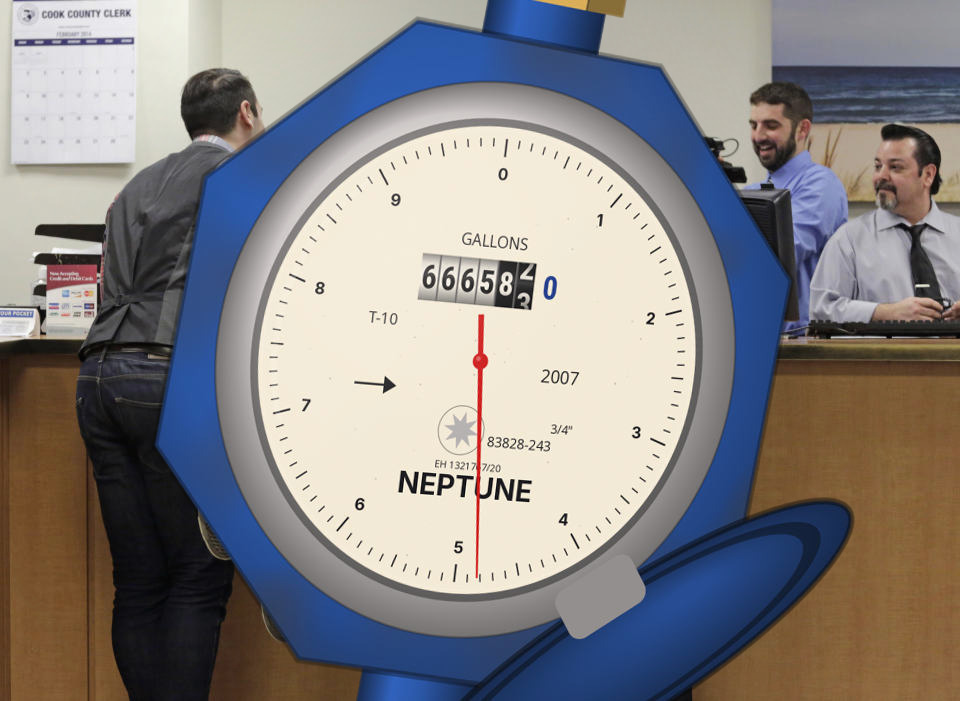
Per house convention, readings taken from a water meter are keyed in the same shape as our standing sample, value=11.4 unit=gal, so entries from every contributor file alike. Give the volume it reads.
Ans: value=6665824.8 unit=gal
